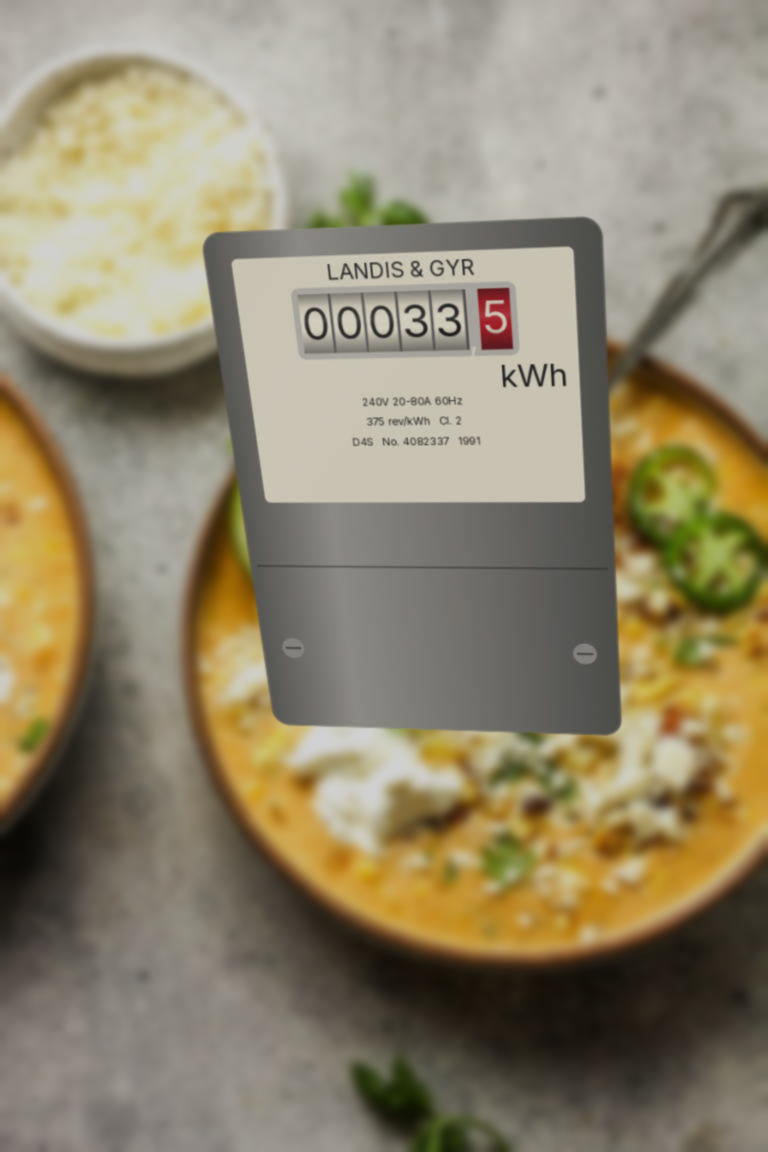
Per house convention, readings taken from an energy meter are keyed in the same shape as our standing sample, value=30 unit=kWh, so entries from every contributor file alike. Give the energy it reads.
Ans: value=33.5 unit=kWh
